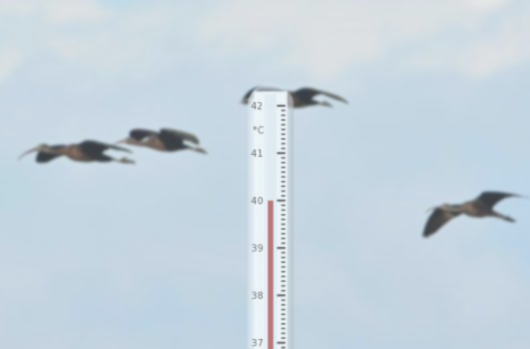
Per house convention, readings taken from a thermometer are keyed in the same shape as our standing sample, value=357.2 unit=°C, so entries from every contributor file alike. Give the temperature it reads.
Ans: value=40 unit=°C
